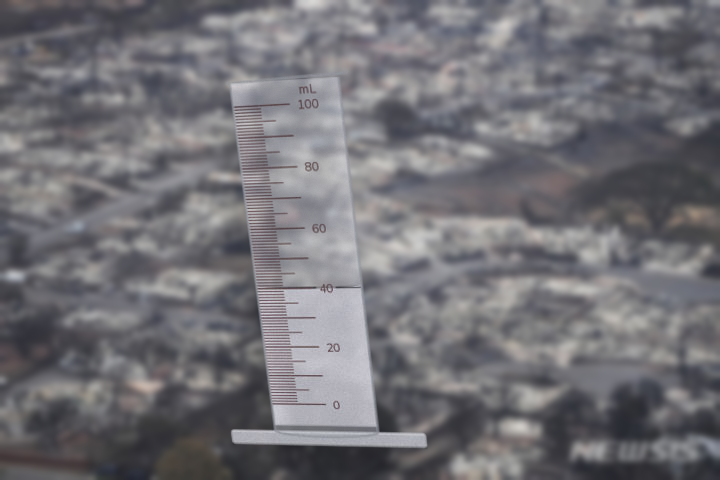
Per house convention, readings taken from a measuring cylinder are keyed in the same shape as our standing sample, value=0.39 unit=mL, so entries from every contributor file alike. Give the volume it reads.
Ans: value=40 unit=mL
